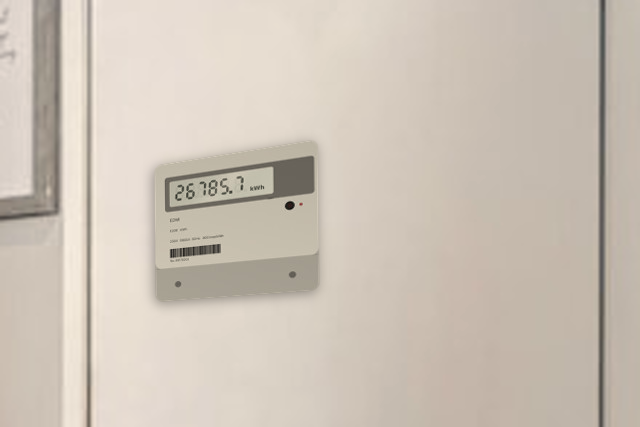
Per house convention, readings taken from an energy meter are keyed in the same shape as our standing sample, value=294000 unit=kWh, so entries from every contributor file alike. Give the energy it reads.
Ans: value=26785.7 unit=kWh
